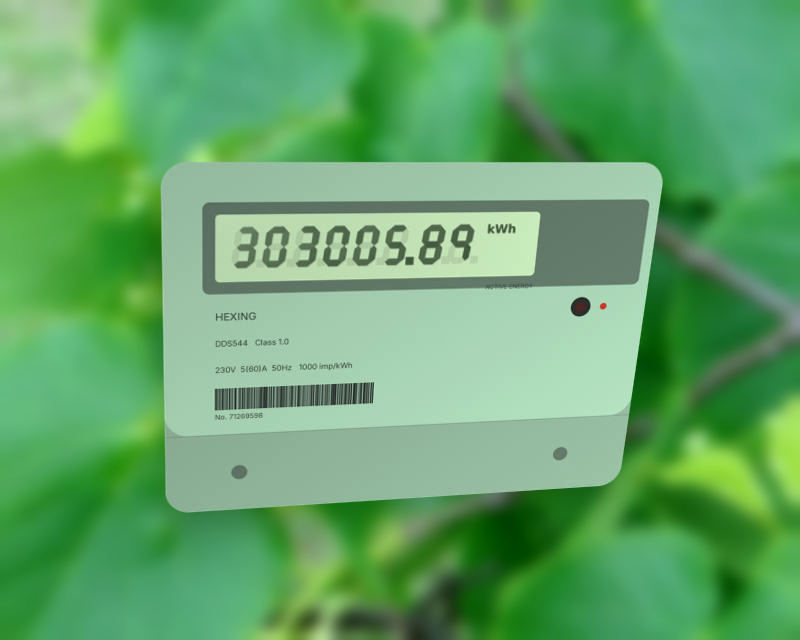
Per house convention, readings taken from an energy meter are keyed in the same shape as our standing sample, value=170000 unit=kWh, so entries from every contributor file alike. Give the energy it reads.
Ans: value=303005.89 unit=kWh
